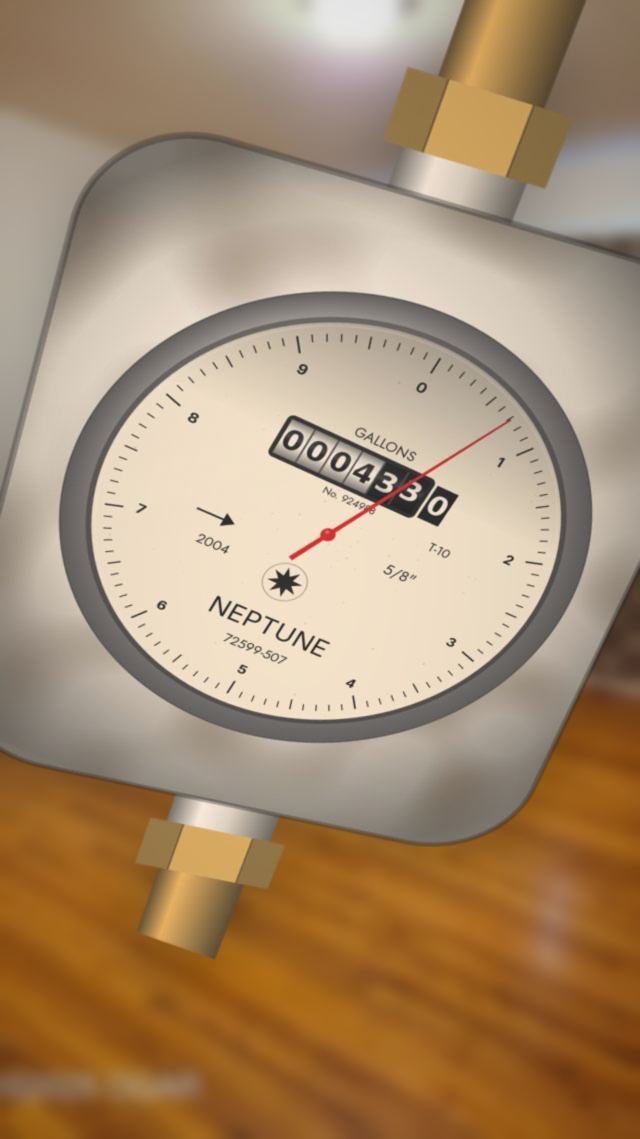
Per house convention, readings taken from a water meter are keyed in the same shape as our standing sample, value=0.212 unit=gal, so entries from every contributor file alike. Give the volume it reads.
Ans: value=4330.7 unit=gal
